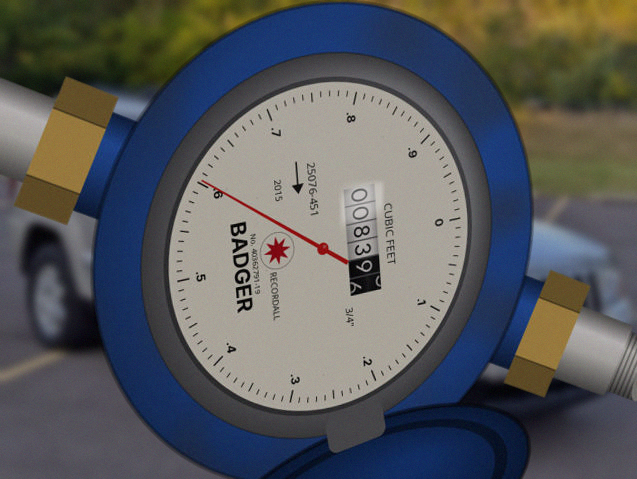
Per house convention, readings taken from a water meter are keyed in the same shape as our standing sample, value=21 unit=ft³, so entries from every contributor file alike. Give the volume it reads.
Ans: value=8395.60 unit=ft³
